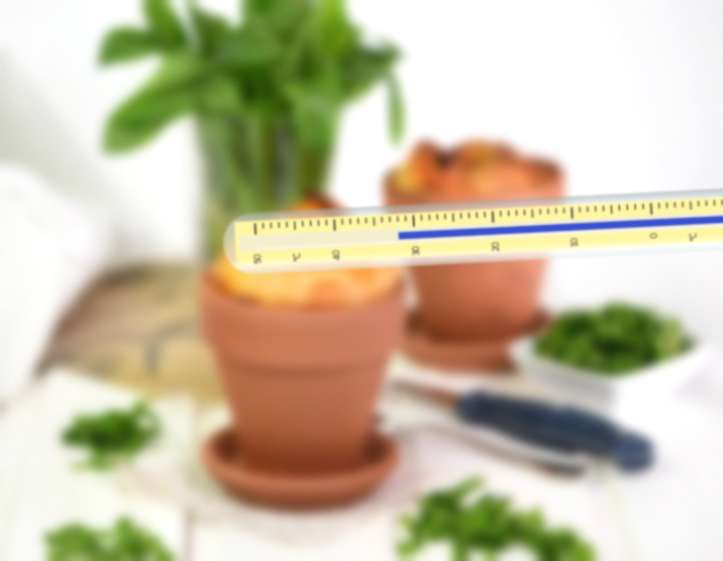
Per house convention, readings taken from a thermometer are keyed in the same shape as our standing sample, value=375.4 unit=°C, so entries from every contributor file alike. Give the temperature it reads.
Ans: value=32 unit=°C
